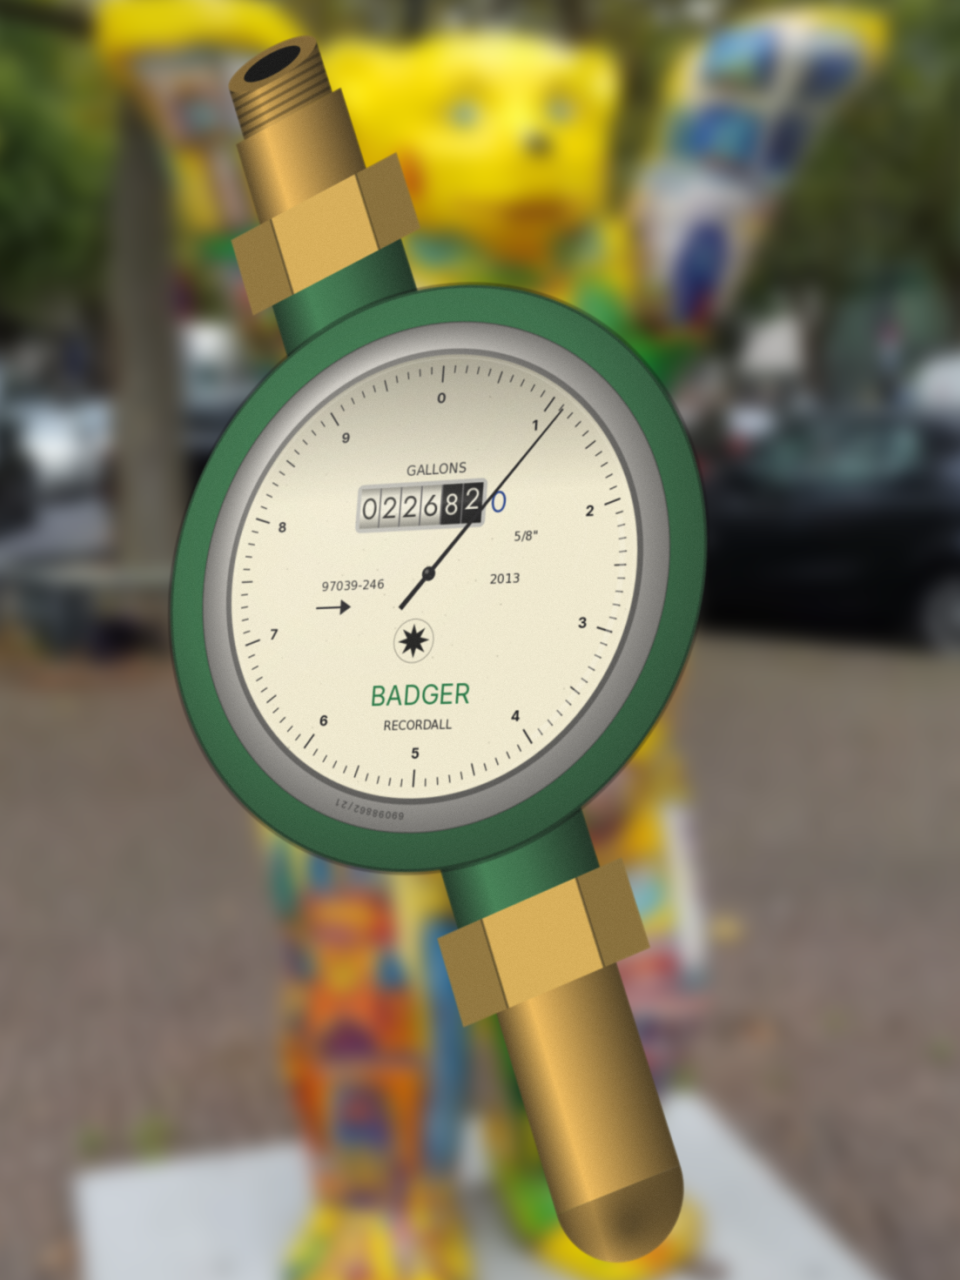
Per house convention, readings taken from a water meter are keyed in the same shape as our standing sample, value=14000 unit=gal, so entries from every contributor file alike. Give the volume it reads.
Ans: value=226821.1 unit=gal
